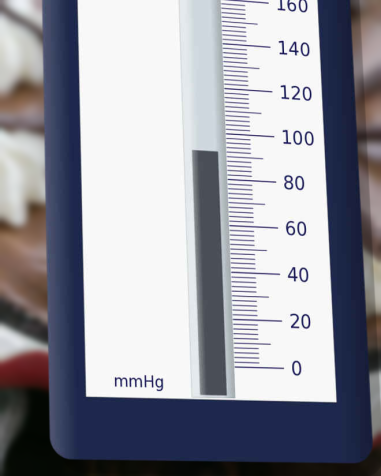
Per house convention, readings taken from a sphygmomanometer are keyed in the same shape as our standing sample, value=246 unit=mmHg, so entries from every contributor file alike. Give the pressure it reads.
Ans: value=92 unit=mmHg
